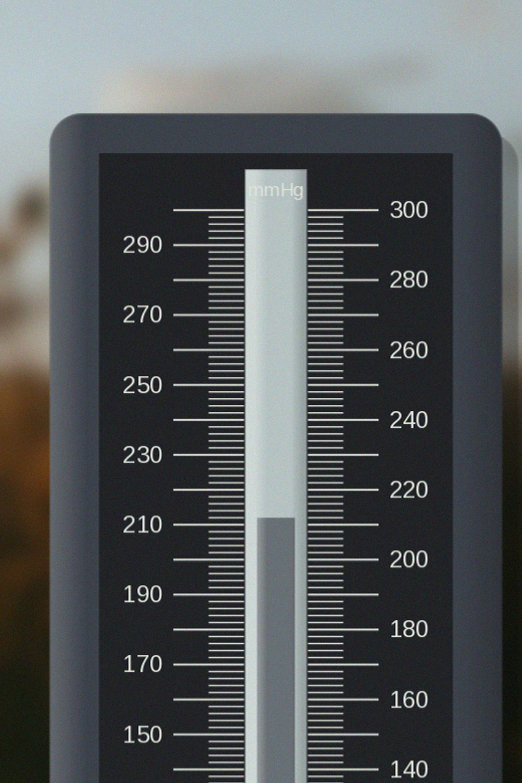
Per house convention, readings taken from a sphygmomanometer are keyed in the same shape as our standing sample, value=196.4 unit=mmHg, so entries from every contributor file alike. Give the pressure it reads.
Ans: value=212 unit=mmHg
